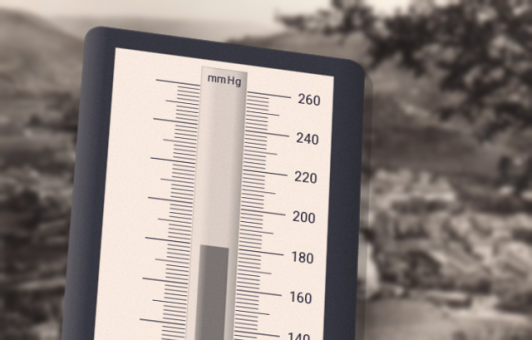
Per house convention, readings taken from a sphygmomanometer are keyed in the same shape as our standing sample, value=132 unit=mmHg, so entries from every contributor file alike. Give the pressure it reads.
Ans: value=180 unit=mmHg
